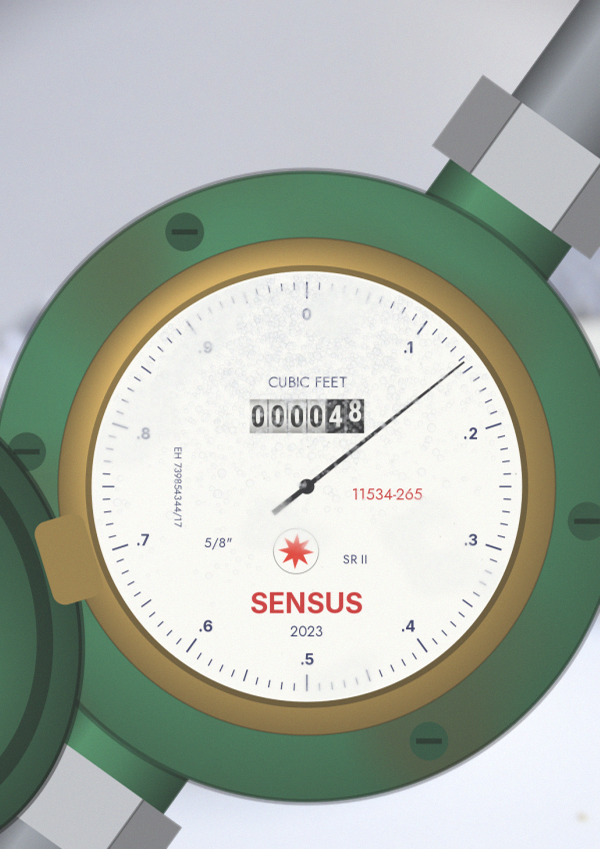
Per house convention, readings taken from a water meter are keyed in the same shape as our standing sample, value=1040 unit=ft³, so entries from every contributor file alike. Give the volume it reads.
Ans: value=48.14 unit=ft³
